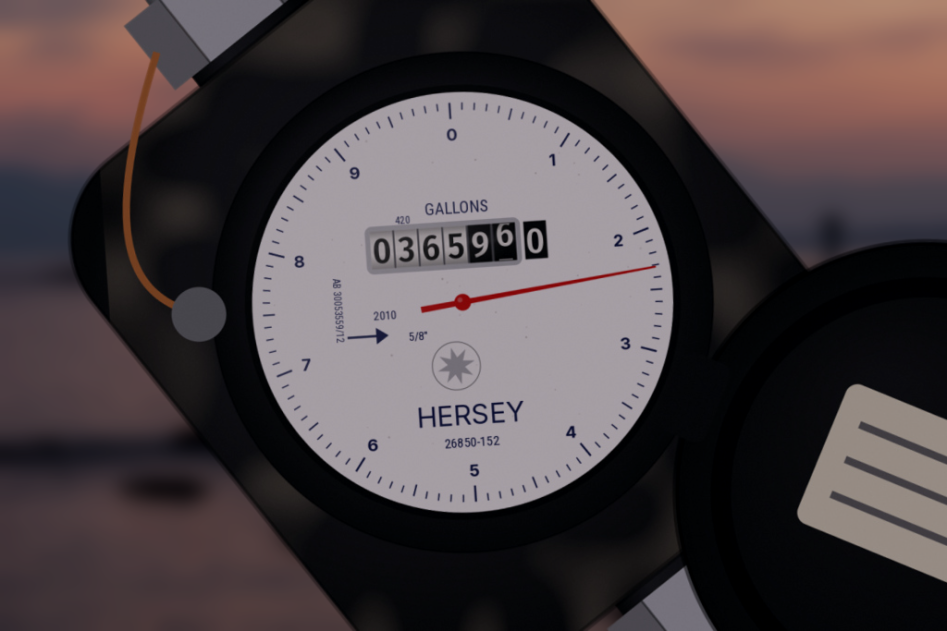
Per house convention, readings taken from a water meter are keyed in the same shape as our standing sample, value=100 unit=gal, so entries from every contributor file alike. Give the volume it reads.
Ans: value=365962.3 unit=gal
